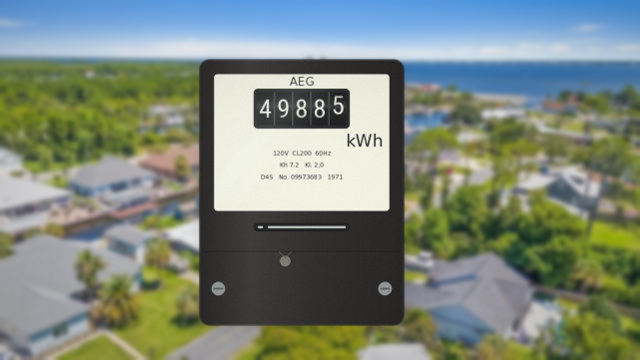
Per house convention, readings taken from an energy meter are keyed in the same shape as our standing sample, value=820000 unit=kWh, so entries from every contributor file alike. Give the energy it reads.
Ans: value=49885 unit=kWh
